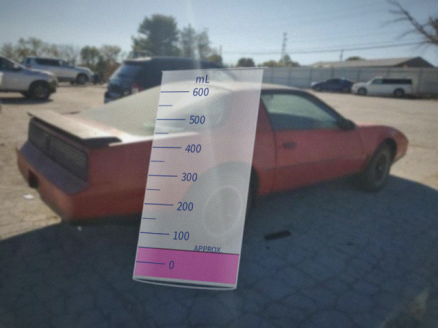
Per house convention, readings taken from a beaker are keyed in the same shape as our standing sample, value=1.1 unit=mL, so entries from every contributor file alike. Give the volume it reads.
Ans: value=50 unit=mL
